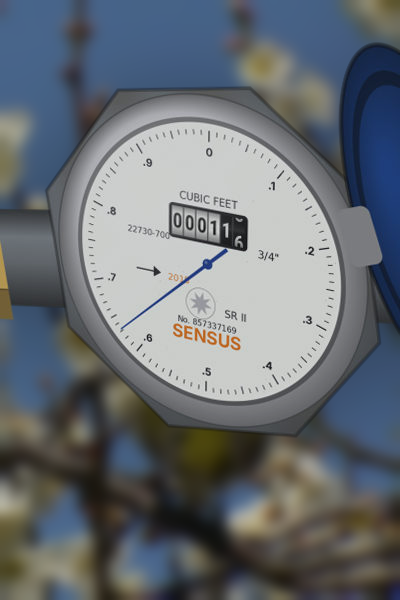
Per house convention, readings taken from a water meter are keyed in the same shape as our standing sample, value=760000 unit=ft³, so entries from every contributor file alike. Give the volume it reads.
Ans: value=115.63 unit=ft³
